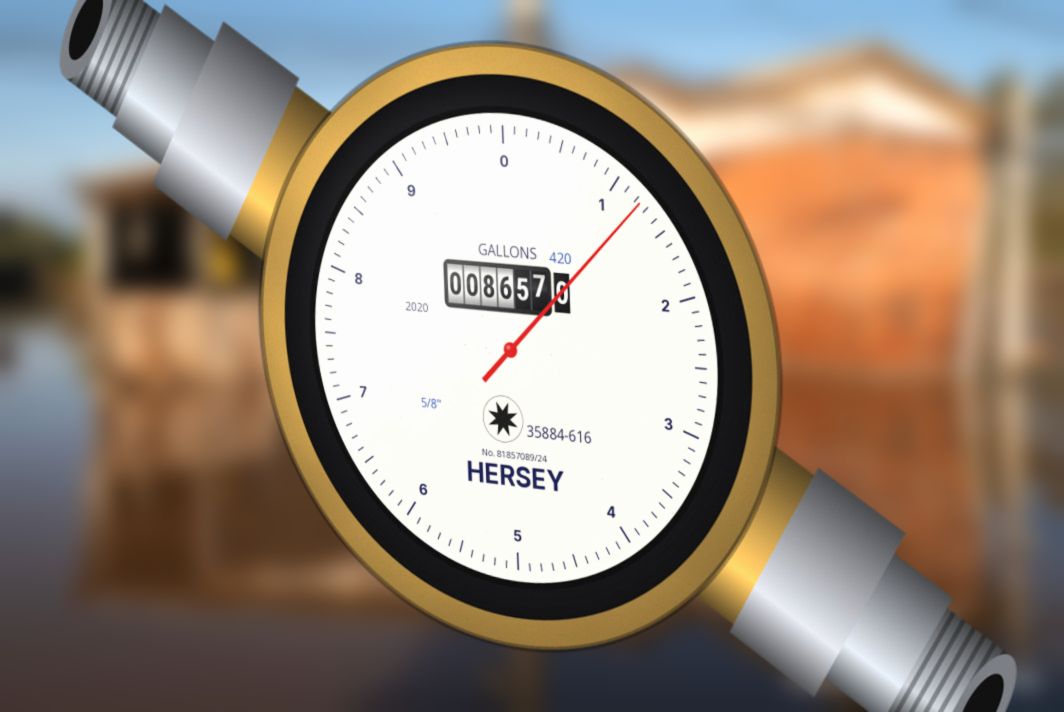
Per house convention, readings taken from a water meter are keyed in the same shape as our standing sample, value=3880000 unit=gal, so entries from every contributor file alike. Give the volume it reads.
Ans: value=86571.2 unit=gal
